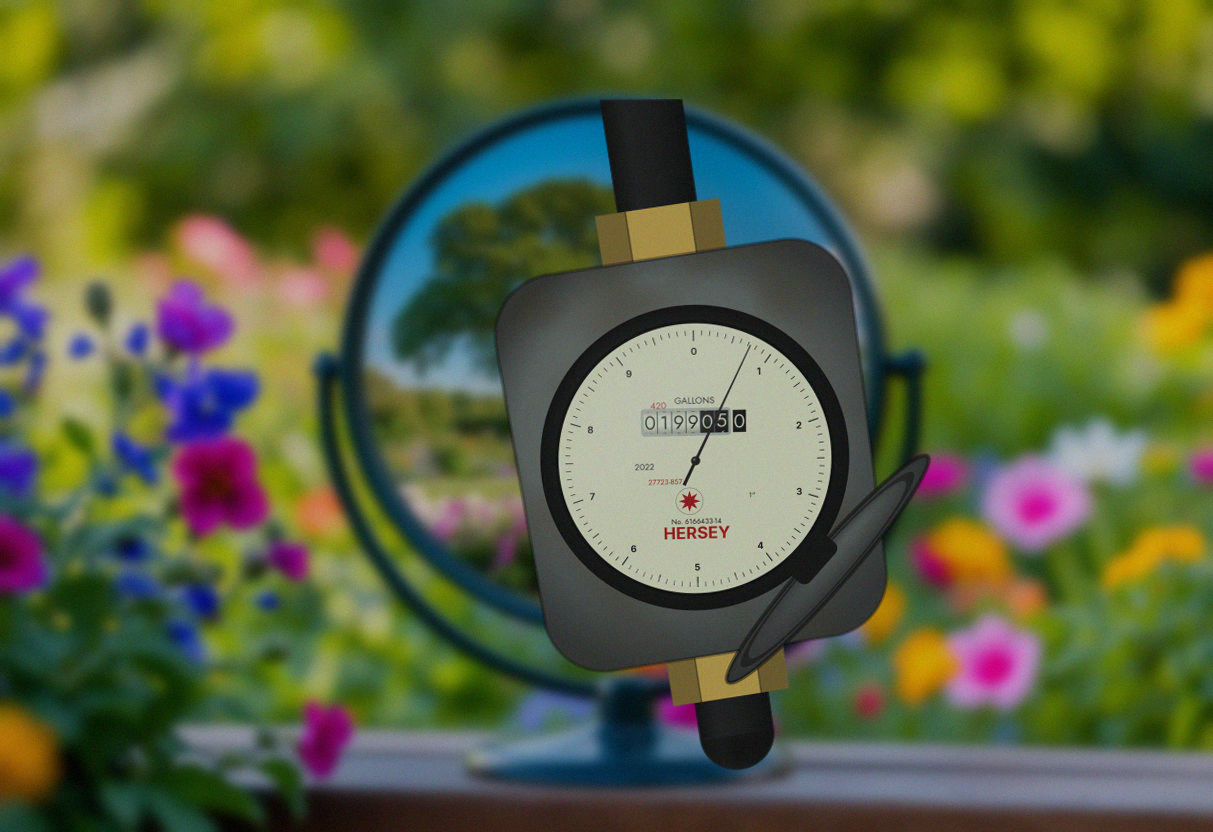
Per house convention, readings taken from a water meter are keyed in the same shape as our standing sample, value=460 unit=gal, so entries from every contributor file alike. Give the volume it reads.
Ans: value=199050.7 unit=gal
